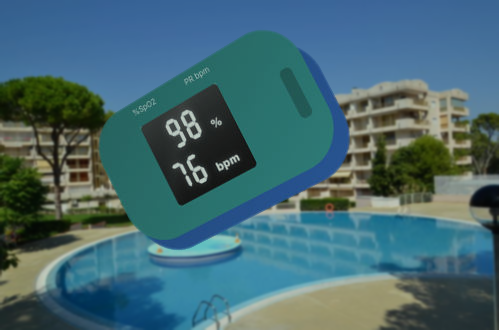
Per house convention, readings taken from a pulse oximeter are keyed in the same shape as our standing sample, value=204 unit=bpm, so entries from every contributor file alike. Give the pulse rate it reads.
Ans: value=76 unit=bpm
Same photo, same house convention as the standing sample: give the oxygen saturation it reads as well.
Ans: value=98 unit=%
